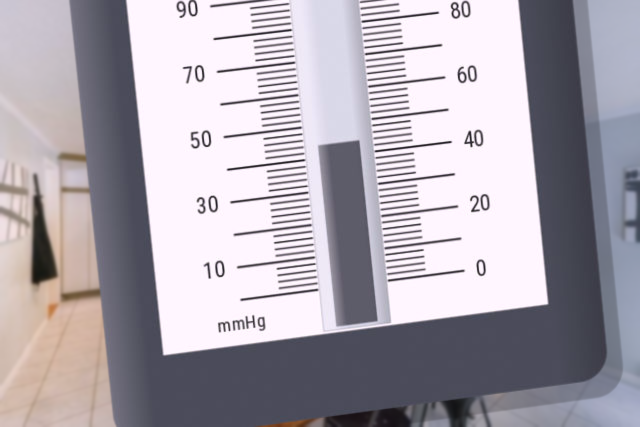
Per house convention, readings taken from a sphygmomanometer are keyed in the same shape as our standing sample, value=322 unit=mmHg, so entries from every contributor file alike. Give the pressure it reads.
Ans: value=44 unit=mmHg
